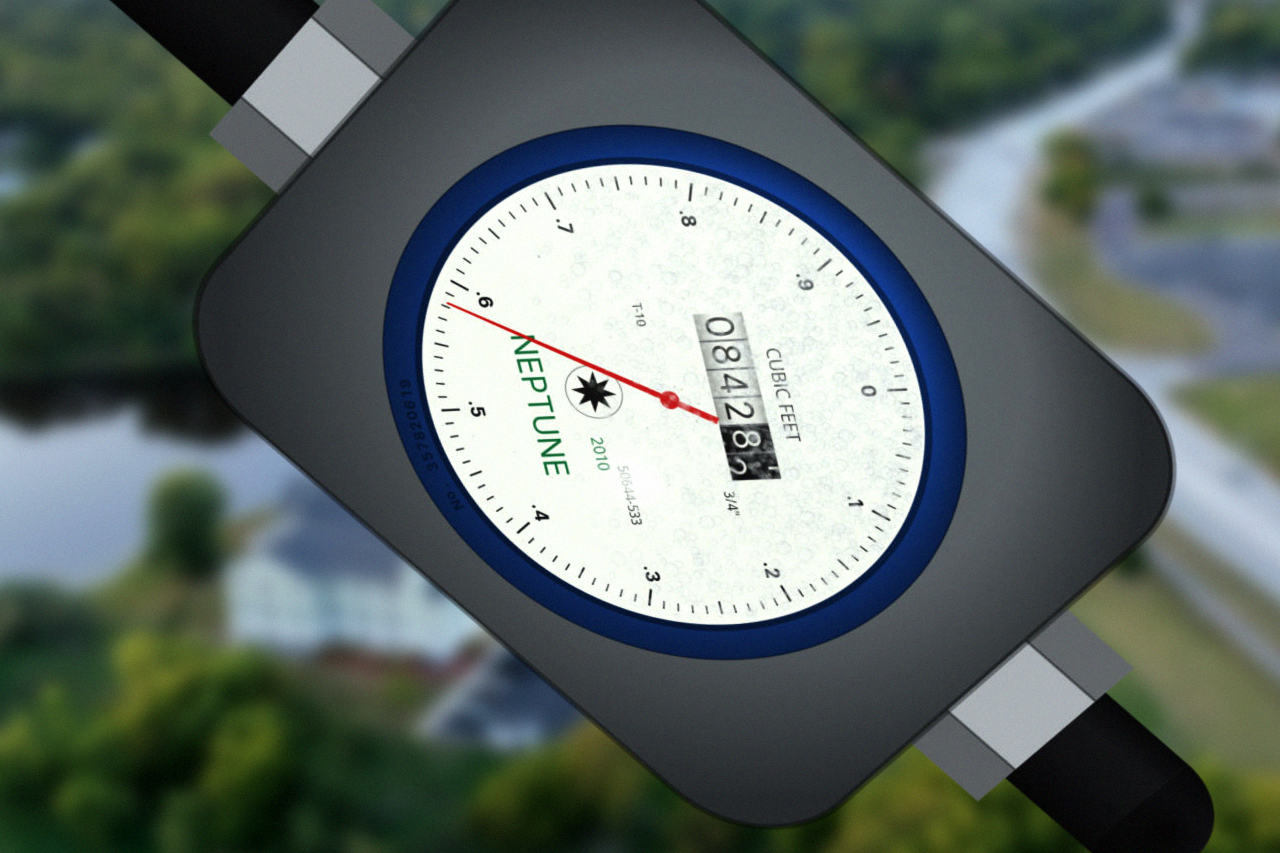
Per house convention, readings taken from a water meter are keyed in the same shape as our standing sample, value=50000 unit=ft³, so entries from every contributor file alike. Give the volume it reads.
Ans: value=84281.58 unit=ft³
